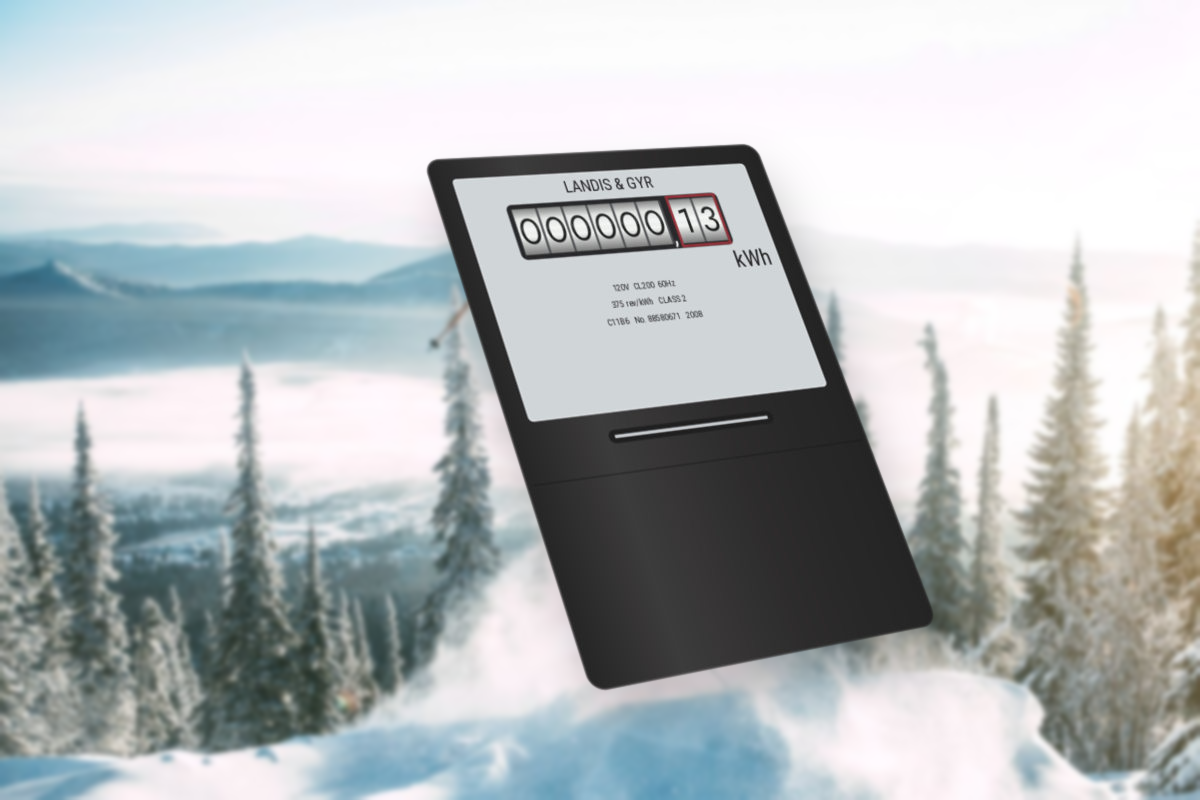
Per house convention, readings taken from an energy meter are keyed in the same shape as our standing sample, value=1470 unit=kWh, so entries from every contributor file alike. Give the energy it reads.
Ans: value=0.13 unit=kWh
